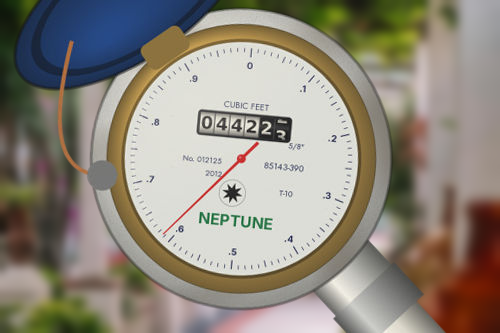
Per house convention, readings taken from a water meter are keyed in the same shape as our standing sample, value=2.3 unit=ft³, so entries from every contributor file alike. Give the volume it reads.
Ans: value=44222.61 unit=ft³
